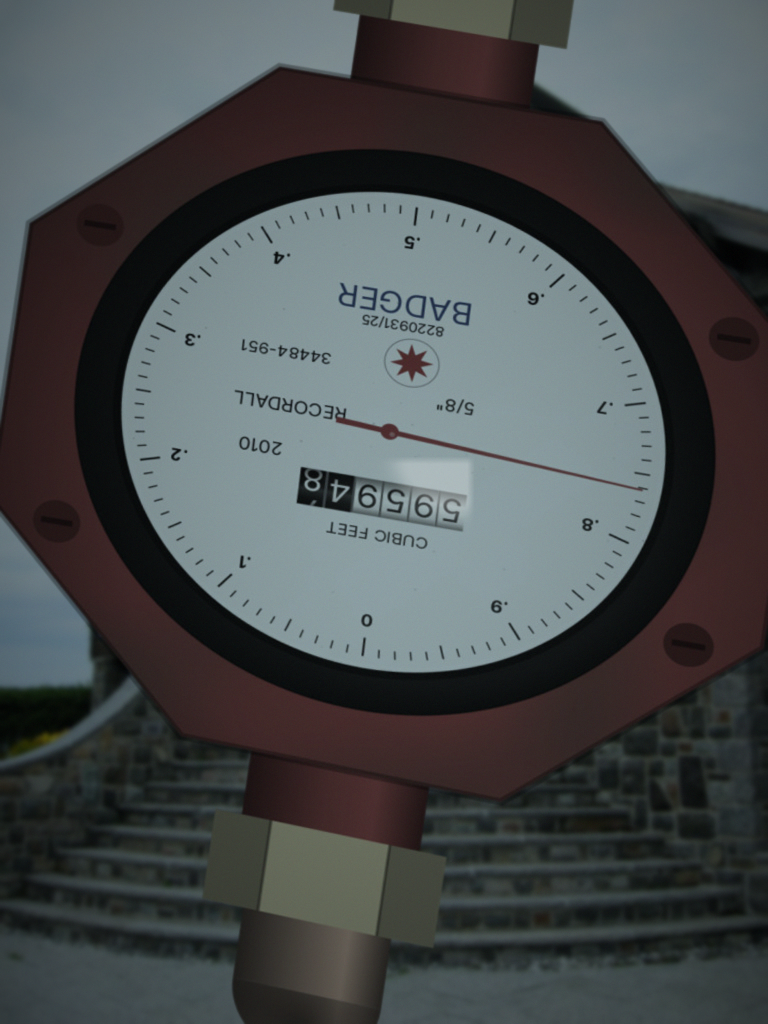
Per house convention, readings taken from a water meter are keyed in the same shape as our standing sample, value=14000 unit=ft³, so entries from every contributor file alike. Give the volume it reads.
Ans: value=595947.76 unit=ft³
